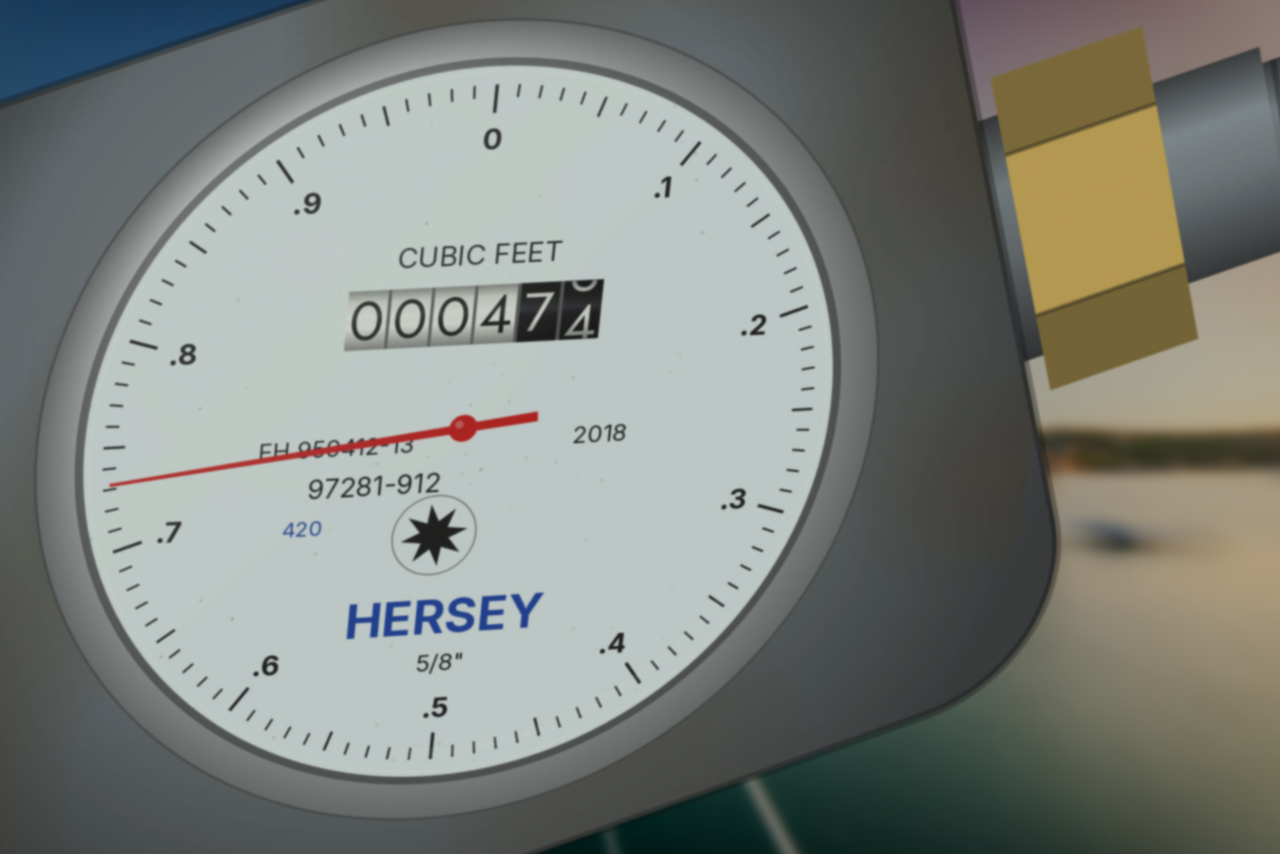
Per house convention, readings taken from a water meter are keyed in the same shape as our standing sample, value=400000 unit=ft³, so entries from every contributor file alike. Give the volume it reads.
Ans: value=473.73 unit=ft³
